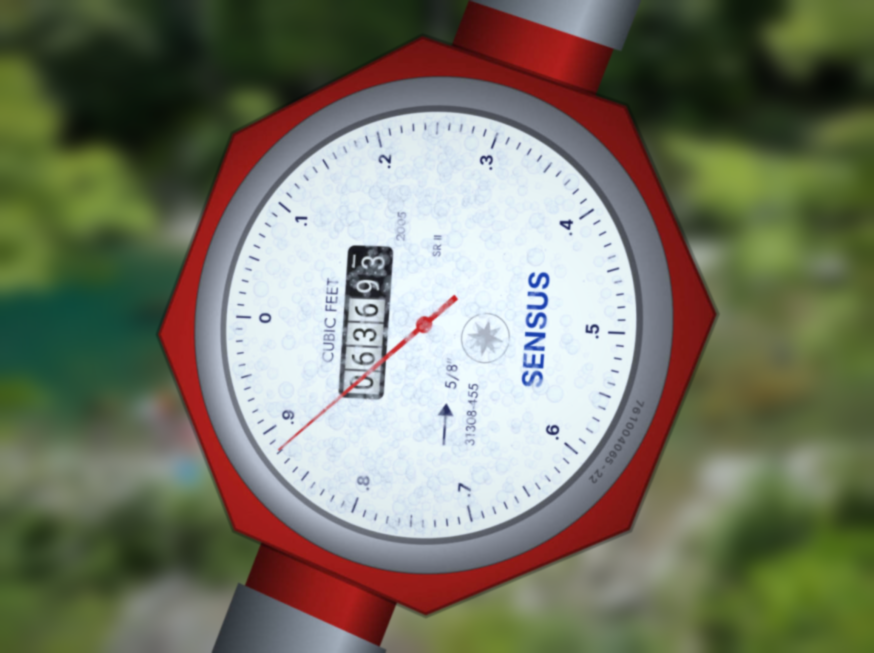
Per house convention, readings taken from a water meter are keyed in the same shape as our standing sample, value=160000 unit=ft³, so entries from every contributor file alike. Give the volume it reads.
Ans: value=63692.88 unit=ft³
